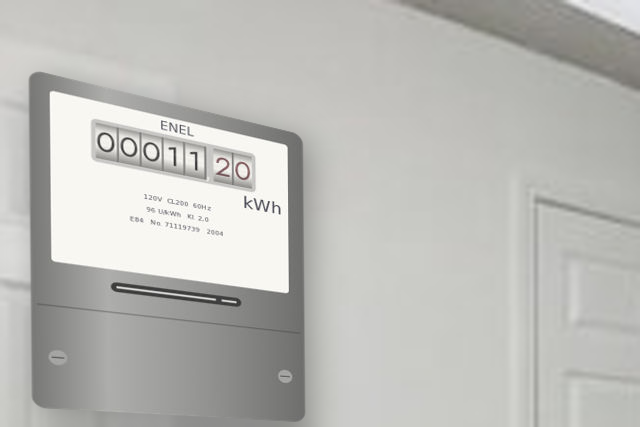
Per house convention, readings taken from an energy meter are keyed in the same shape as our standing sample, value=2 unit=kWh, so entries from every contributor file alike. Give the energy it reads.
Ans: value=11.20 unit=kWh
